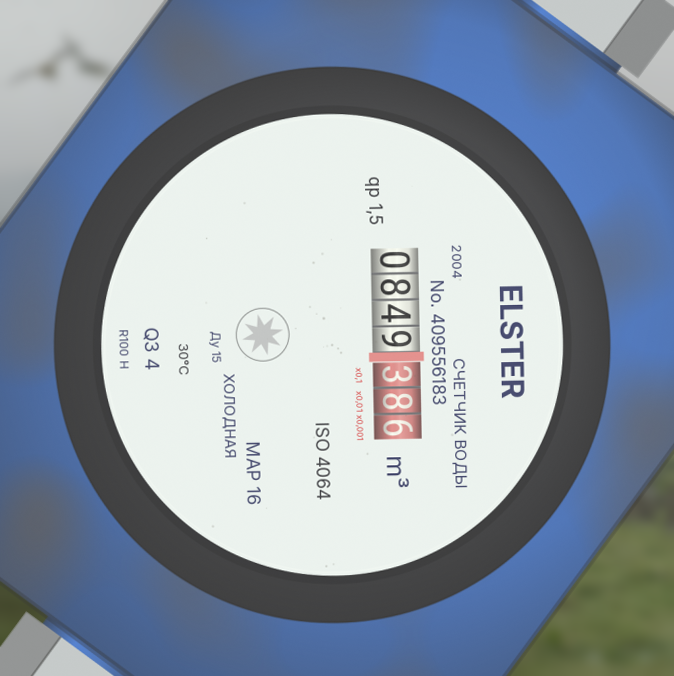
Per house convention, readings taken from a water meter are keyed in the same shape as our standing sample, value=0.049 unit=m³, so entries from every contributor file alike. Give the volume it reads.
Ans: value=849.386 unit=m³
